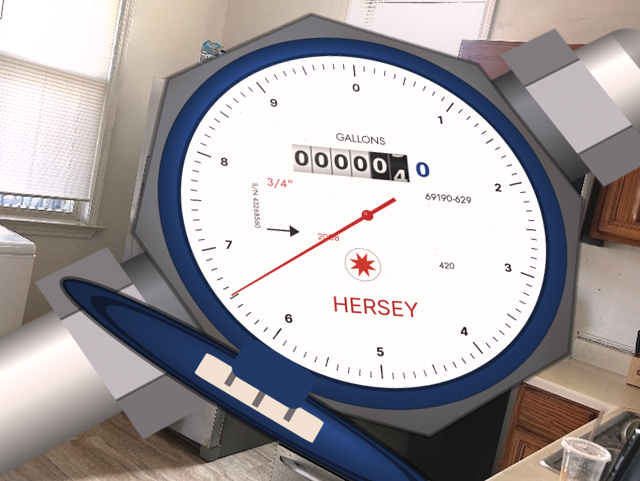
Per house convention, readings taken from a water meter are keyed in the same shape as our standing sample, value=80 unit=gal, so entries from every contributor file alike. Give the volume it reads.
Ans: value=36.5 unit=gal
